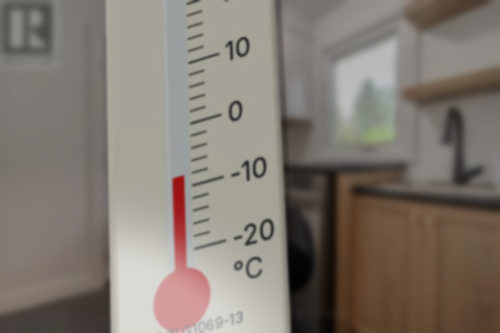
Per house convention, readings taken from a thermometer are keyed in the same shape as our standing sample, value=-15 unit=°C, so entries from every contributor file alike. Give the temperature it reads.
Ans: value=-8 unit=°C
